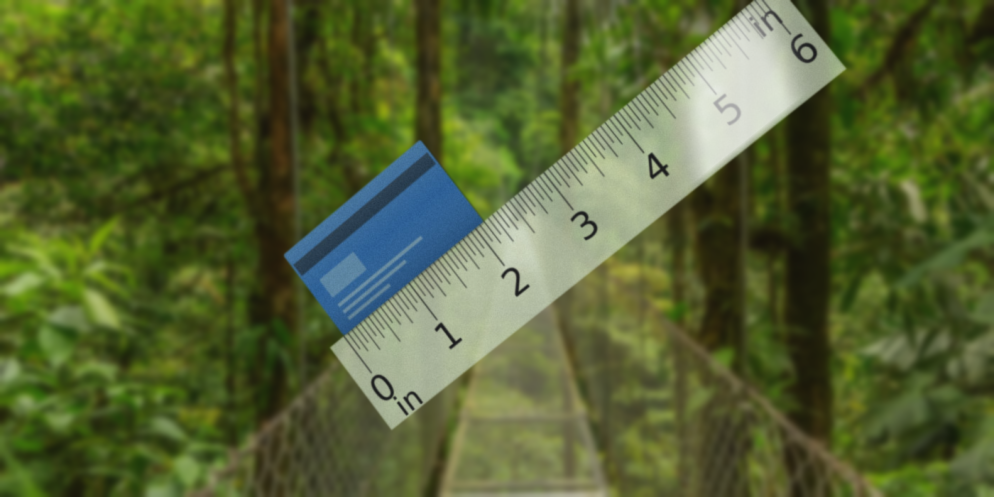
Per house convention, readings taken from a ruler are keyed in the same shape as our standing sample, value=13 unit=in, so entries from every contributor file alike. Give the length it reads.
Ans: value=2.125 unit=in
